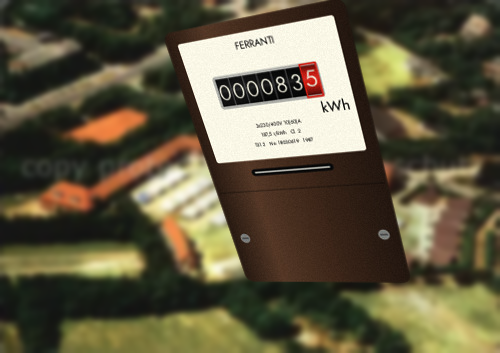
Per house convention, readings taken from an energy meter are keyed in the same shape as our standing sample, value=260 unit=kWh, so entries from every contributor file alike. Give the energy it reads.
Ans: value=83.5 unit=kWh
